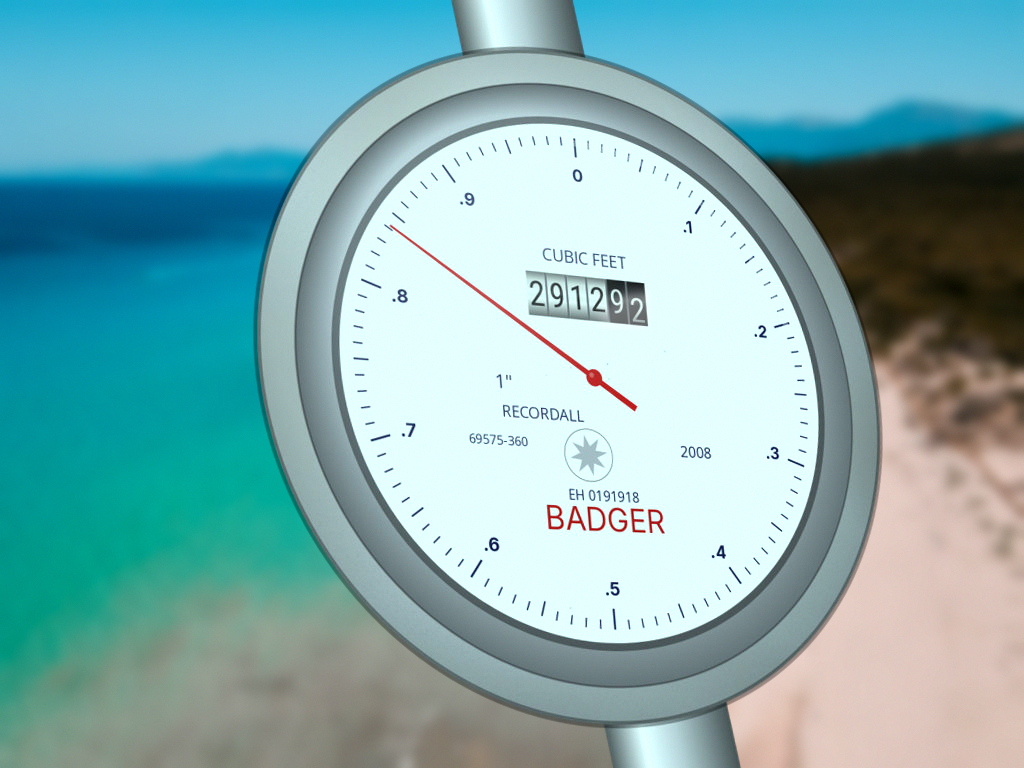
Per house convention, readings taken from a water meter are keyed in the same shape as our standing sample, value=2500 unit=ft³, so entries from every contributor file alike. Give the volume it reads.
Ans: value=291291.84 unit=ft³
